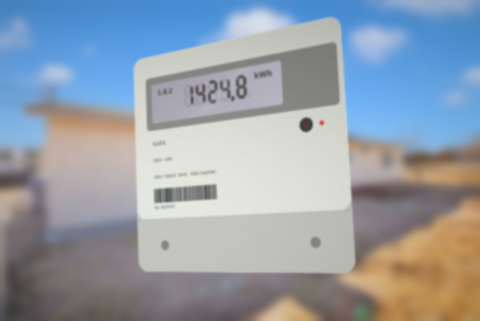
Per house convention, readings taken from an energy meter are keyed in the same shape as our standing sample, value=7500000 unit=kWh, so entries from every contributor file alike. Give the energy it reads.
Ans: value=1424.8 unit=kWh
